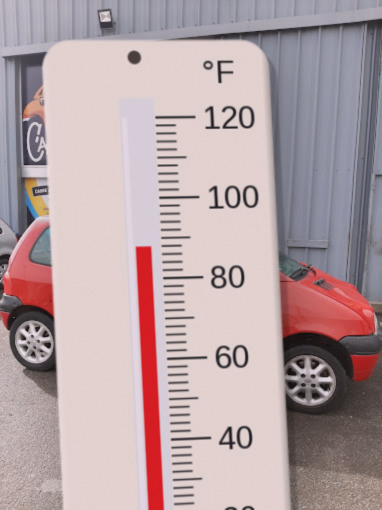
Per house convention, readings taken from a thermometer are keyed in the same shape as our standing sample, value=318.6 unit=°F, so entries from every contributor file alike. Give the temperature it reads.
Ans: value=88 unit=°F
